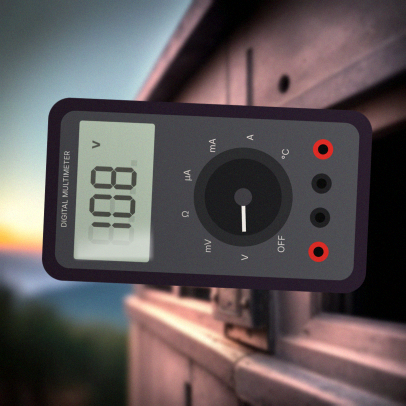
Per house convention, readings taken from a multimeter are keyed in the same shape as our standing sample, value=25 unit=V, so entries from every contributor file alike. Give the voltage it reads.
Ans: value=108 unit=V
